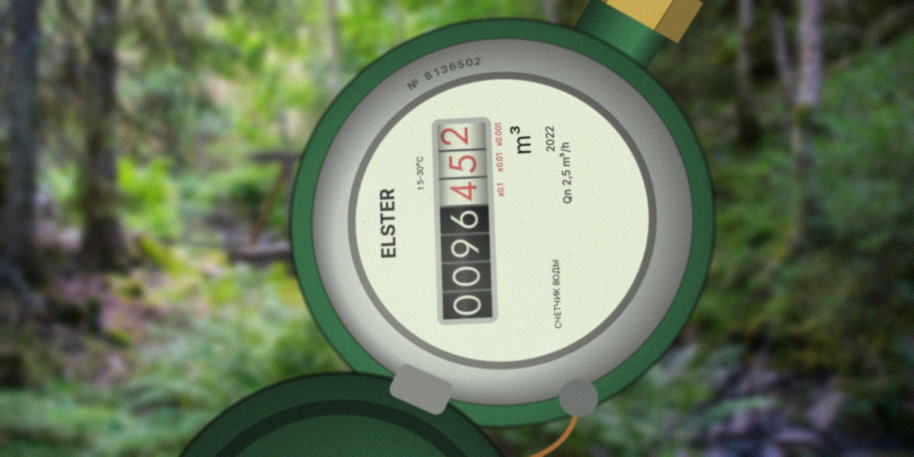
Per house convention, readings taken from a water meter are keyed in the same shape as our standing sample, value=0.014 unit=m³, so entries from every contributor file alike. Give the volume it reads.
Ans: value=96.452 unit=m³
